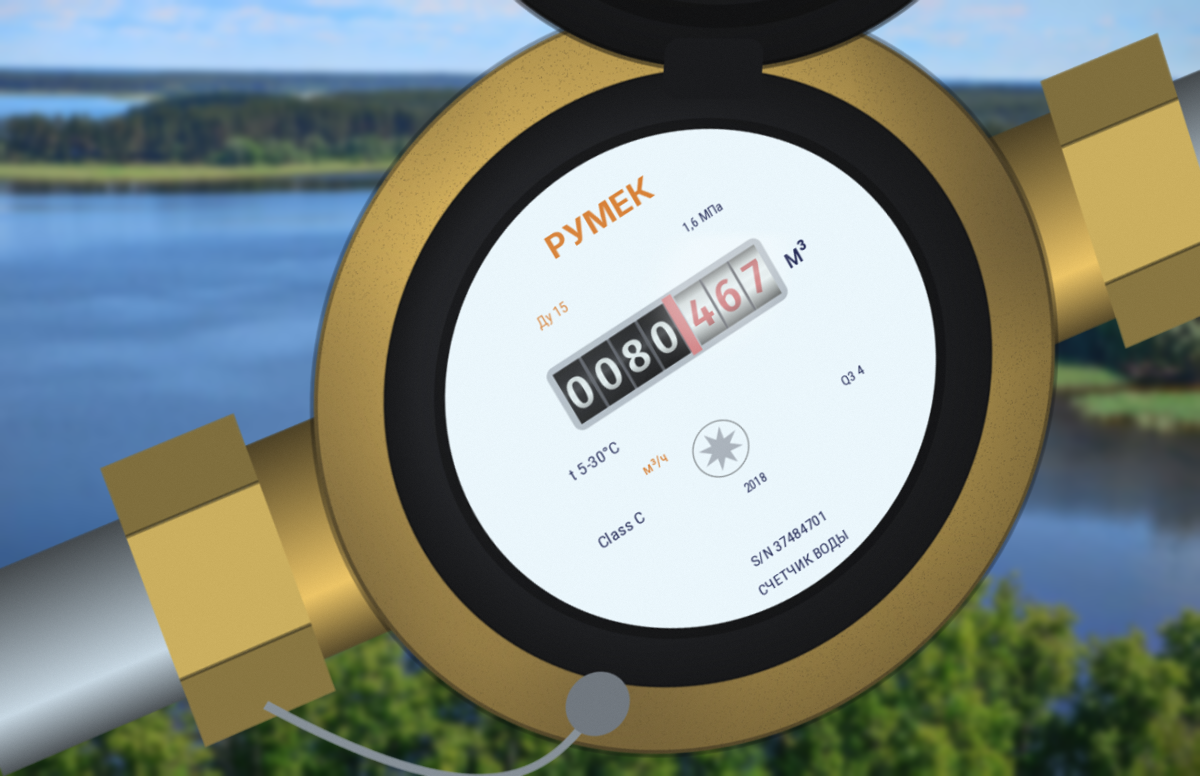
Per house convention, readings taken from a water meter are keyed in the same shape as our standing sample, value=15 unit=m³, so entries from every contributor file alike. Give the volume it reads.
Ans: value=80.467 unit=m³
